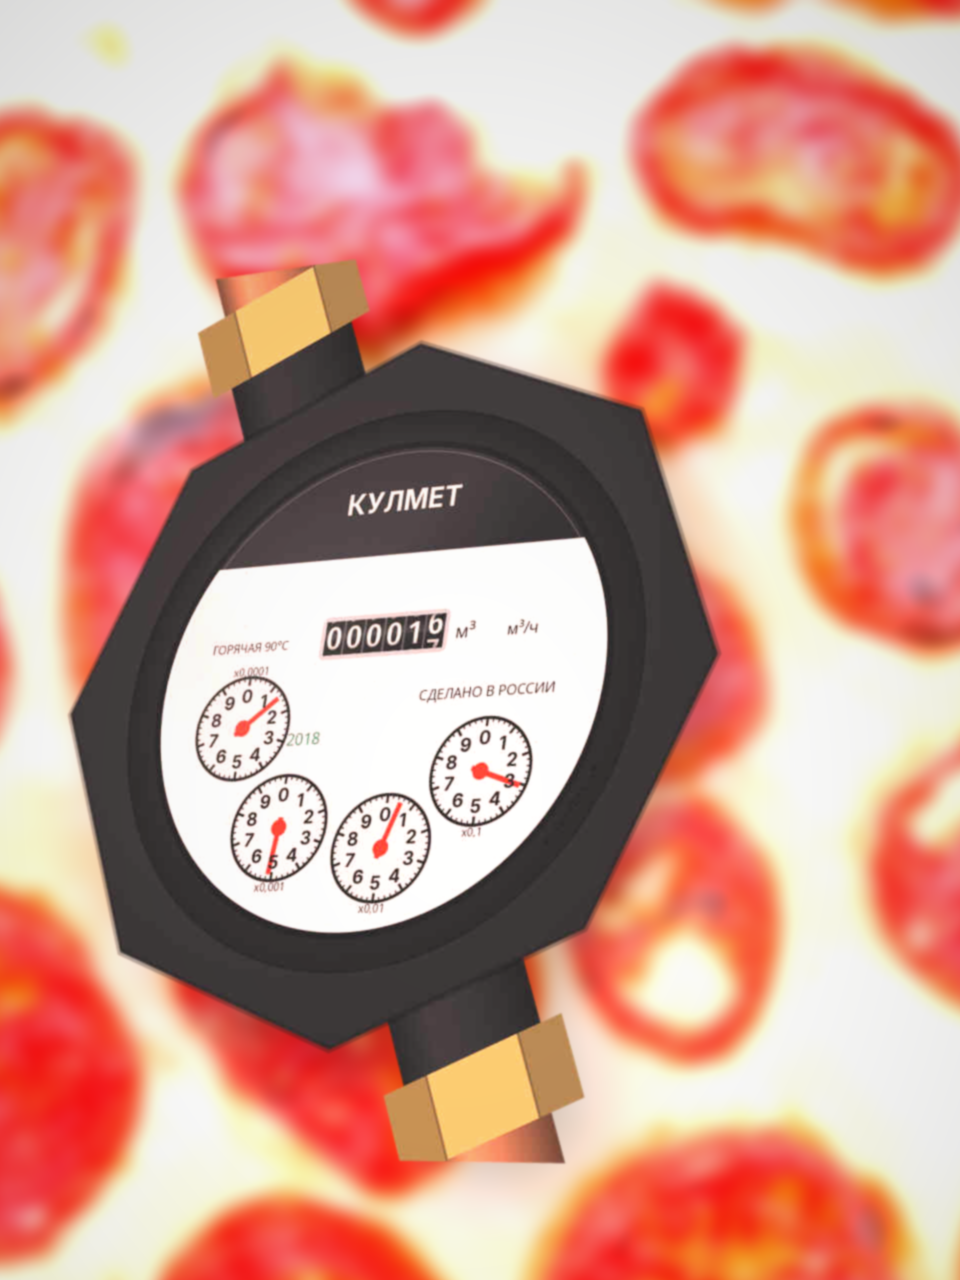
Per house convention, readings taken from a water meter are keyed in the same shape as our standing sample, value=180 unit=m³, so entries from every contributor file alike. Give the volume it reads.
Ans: value=16.3051 unit=m³
